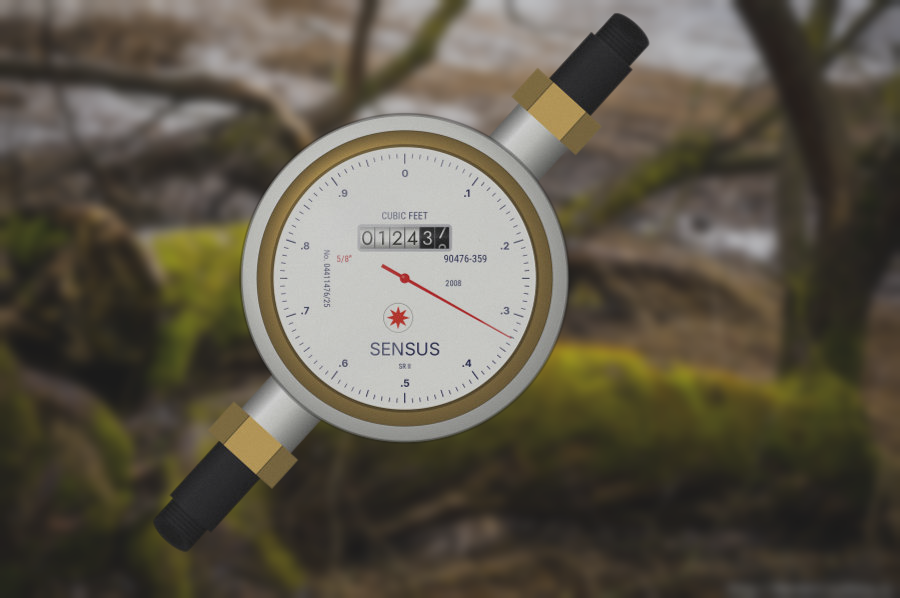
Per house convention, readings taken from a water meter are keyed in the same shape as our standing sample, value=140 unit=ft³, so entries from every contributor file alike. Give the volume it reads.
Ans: value=12437.33 unit=ft³
